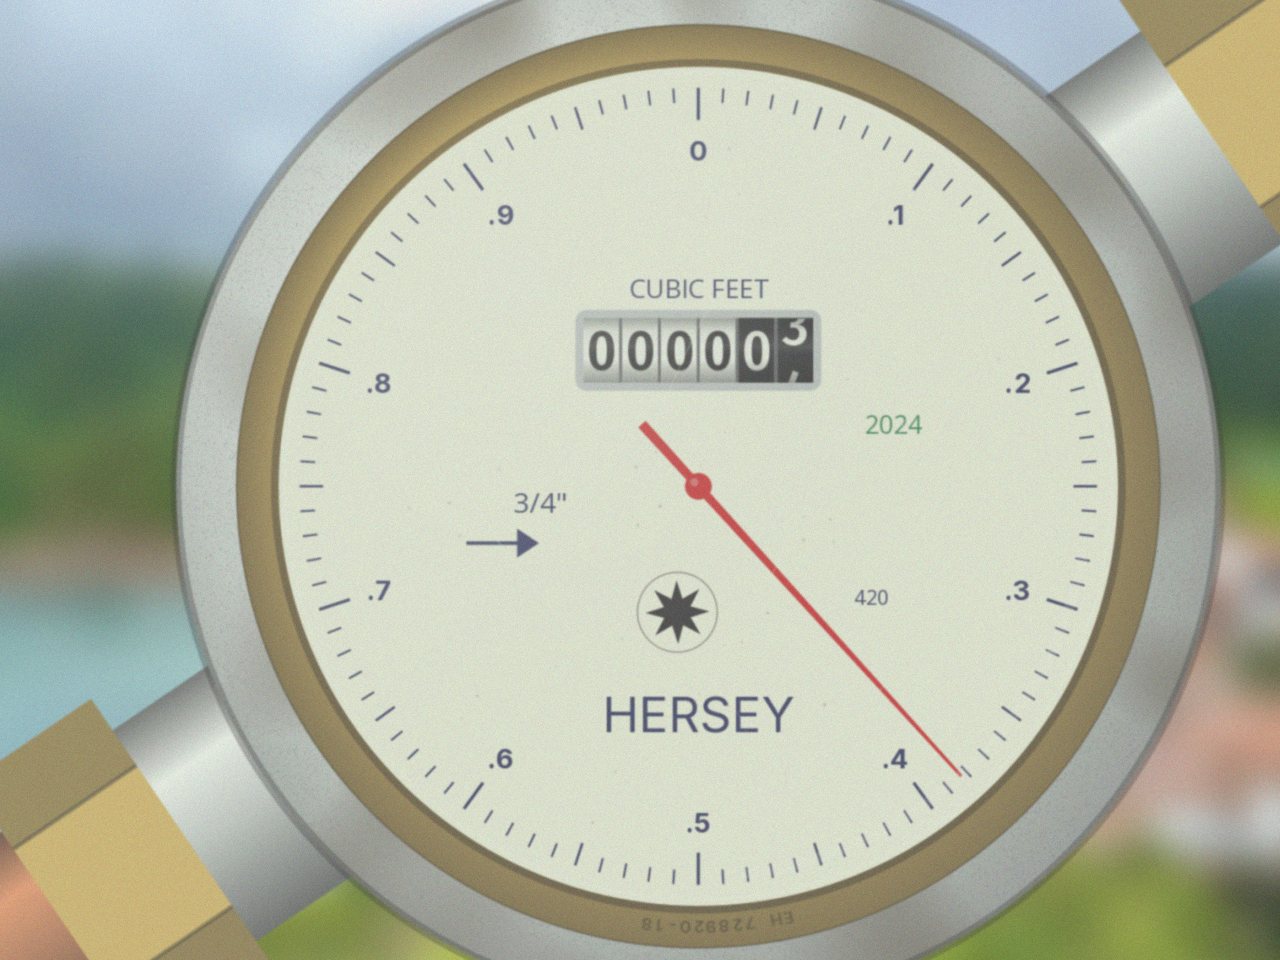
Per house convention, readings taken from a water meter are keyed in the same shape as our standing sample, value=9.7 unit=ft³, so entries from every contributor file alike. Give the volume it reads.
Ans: value=3.38 unit=ft³
